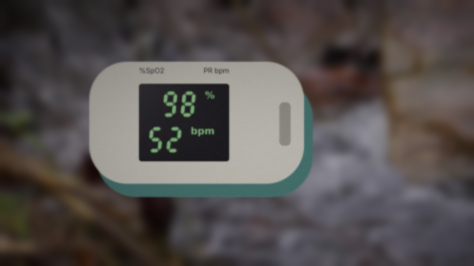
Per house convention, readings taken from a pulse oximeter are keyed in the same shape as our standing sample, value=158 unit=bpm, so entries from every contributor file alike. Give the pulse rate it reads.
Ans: value=52 unit=bpm
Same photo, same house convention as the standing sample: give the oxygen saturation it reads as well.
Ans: value=98 unit=%
